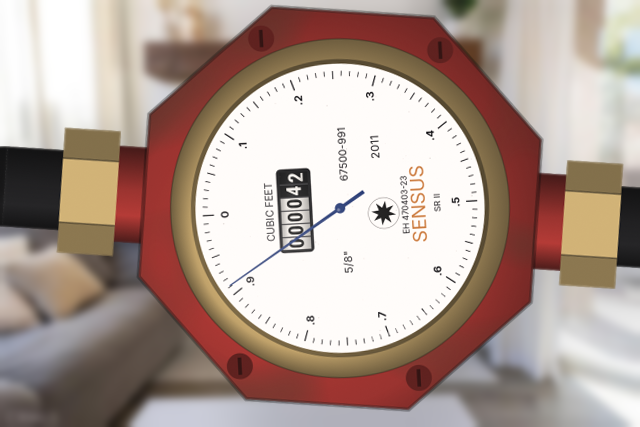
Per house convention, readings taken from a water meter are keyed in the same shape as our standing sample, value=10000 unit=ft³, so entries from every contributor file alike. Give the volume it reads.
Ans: value=41.91 unit=ft³
